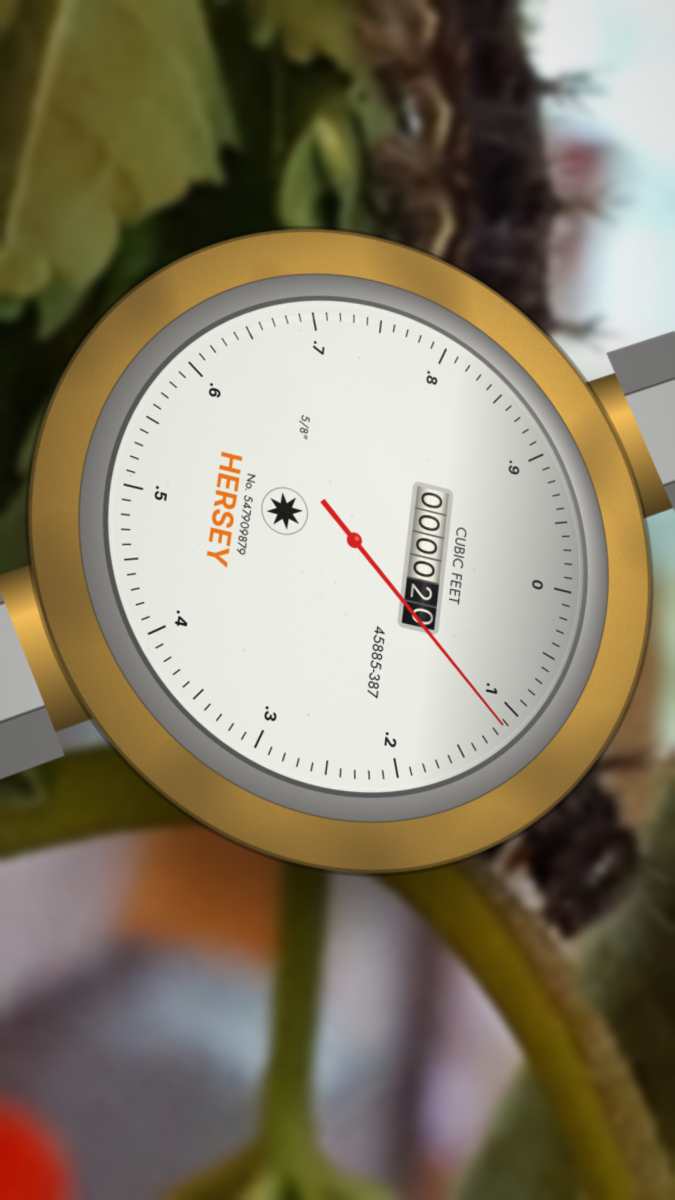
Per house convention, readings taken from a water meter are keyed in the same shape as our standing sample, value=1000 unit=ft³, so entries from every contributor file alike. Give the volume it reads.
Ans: value=20.11 unit=ft³
